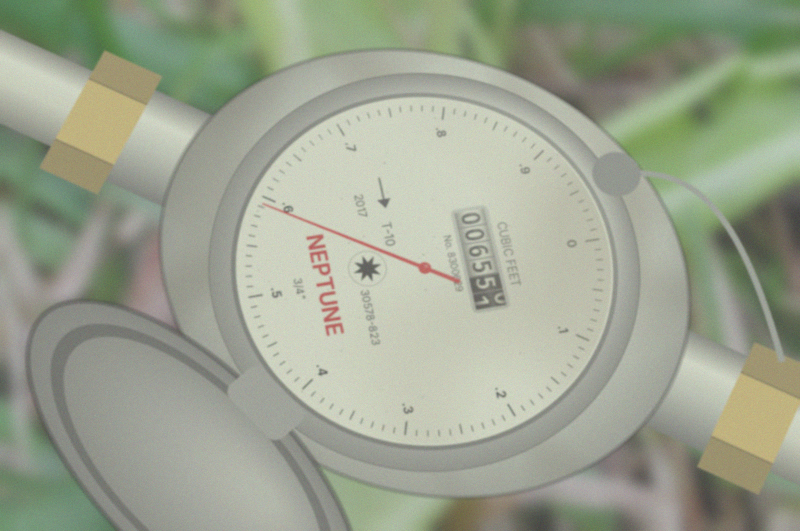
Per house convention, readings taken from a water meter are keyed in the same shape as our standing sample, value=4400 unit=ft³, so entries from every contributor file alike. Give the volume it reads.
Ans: value=6550.59 unit=ft³
